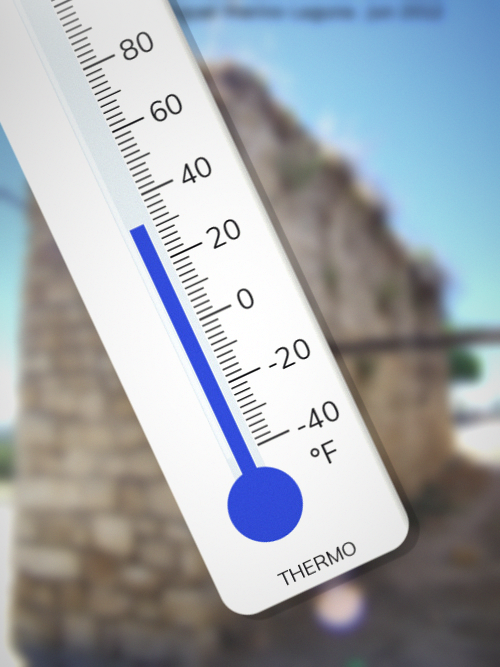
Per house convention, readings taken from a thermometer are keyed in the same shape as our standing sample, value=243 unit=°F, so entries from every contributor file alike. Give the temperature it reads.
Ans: value=32 unit=°F
